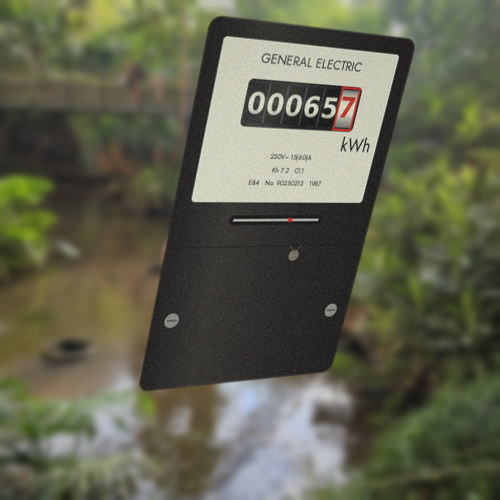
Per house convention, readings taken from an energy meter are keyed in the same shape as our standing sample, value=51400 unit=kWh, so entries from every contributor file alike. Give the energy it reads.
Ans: value=65.7 unit=kWh
